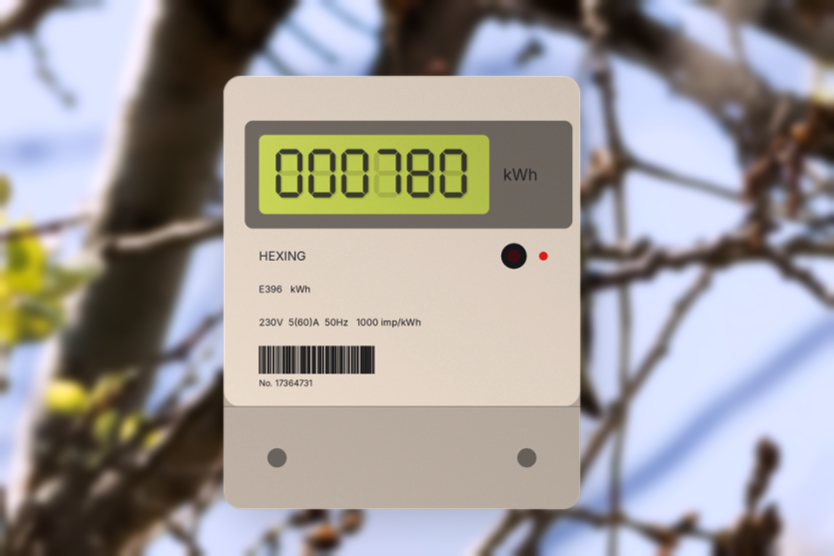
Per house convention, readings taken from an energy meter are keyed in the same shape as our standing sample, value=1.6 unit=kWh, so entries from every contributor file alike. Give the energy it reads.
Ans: value=780 unit=kWh
